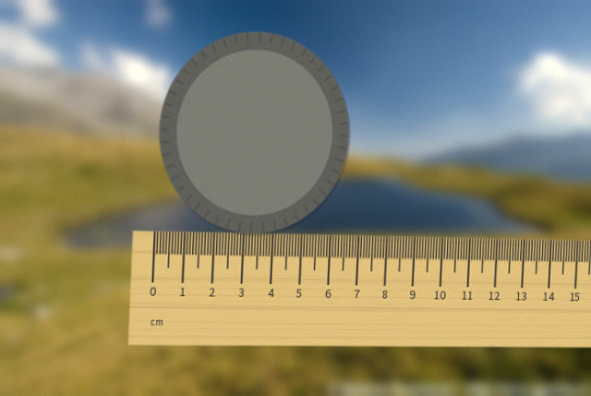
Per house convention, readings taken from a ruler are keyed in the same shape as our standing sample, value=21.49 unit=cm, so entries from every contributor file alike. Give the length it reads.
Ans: value=6.5 unit=cm
